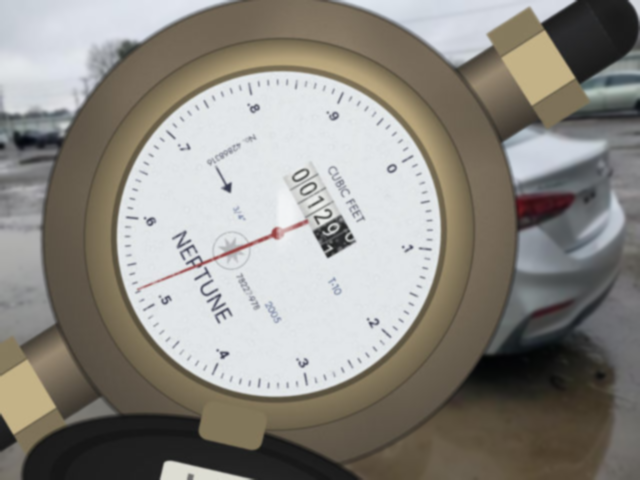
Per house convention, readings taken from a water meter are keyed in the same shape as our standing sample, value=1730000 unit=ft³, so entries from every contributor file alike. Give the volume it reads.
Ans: value=1290.52 unit=ft³
